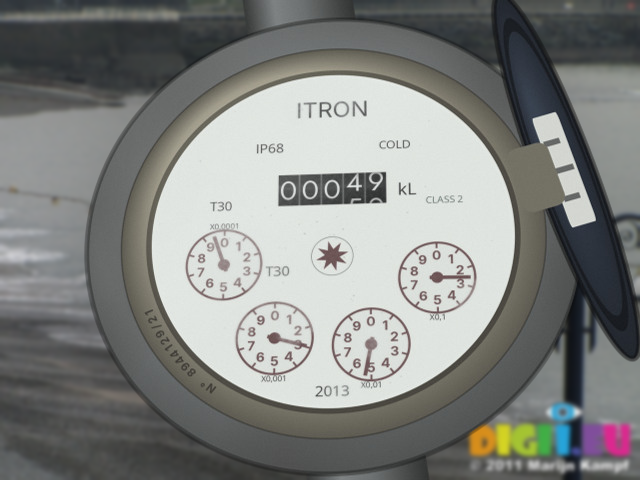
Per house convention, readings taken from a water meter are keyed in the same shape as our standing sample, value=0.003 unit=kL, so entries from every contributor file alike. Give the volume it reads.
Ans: value=49.2529 unit=kL
